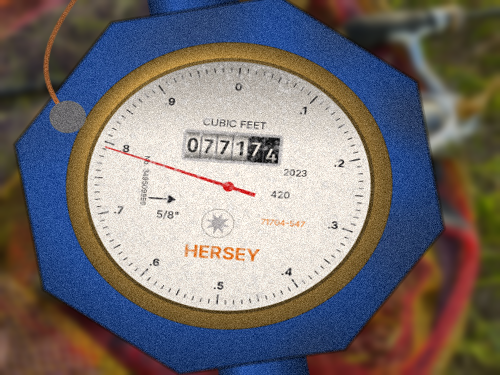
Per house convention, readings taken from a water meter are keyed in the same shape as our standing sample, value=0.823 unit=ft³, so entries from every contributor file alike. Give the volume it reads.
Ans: value=77173.79 unit=ft³
